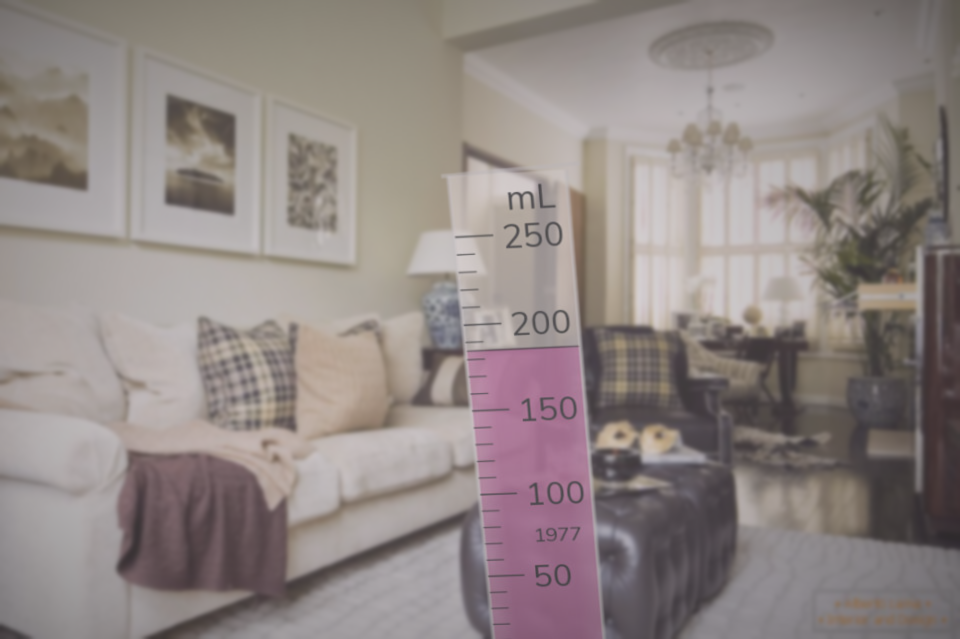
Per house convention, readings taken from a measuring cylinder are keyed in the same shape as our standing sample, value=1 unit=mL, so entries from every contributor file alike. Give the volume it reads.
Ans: value=185 unit=mL
